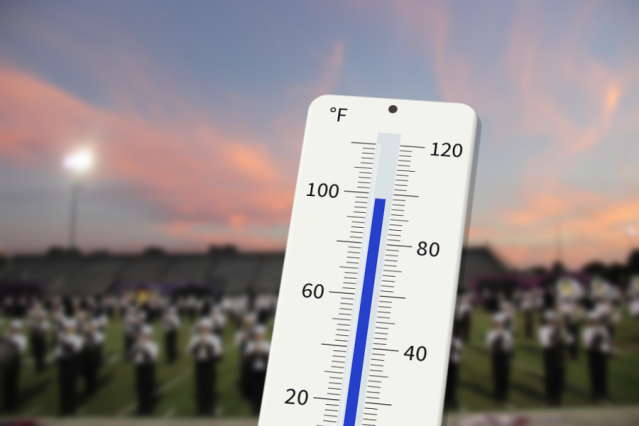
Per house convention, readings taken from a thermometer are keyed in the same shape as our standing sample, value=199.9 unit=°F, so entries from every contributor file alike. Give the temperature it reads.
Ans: value=98 unit=°F
